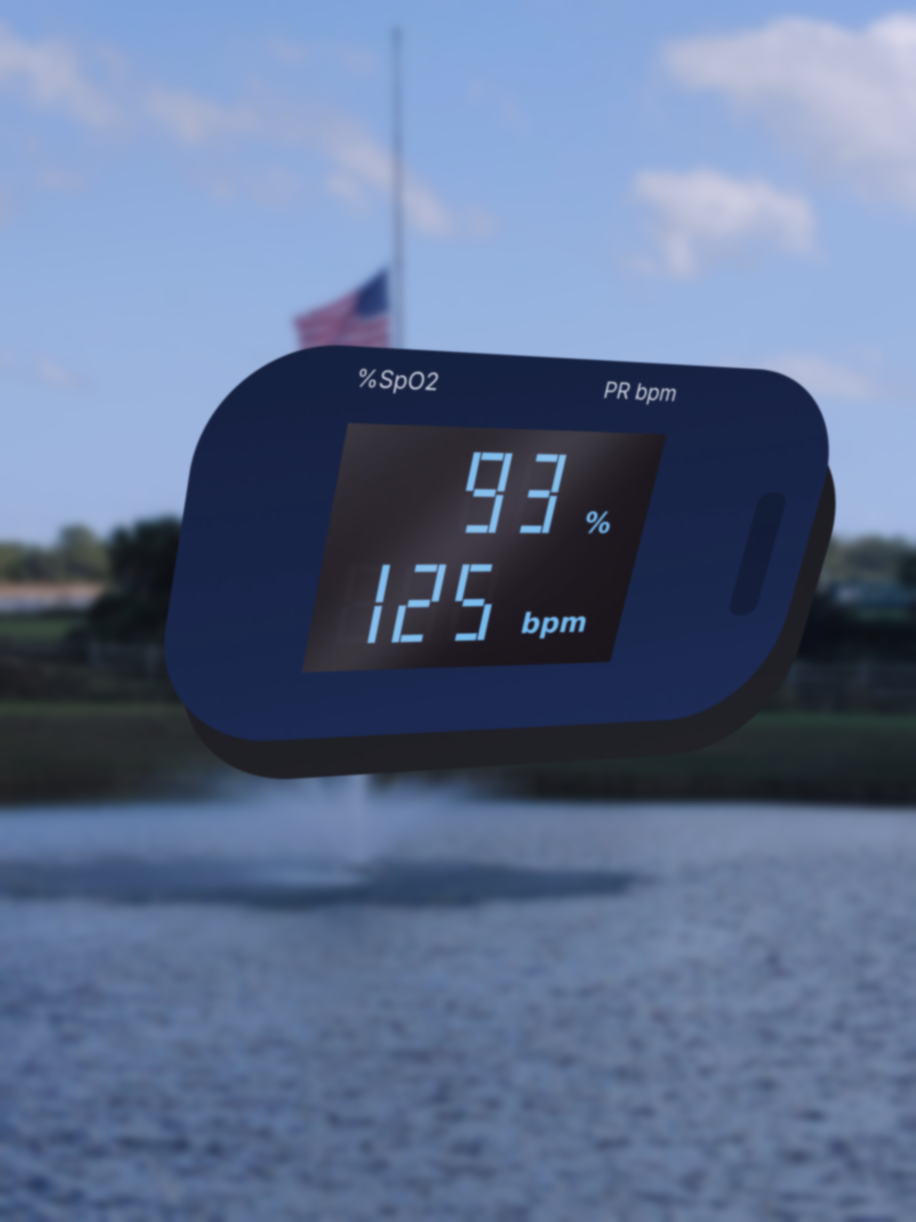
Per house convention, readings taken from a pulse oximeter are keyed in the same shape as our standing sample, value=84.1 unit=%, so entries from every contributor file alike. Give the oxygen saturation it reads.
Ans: value=93 unit=%
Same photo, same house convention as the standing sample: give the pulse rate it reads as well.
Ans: value=125 unit=bpm
